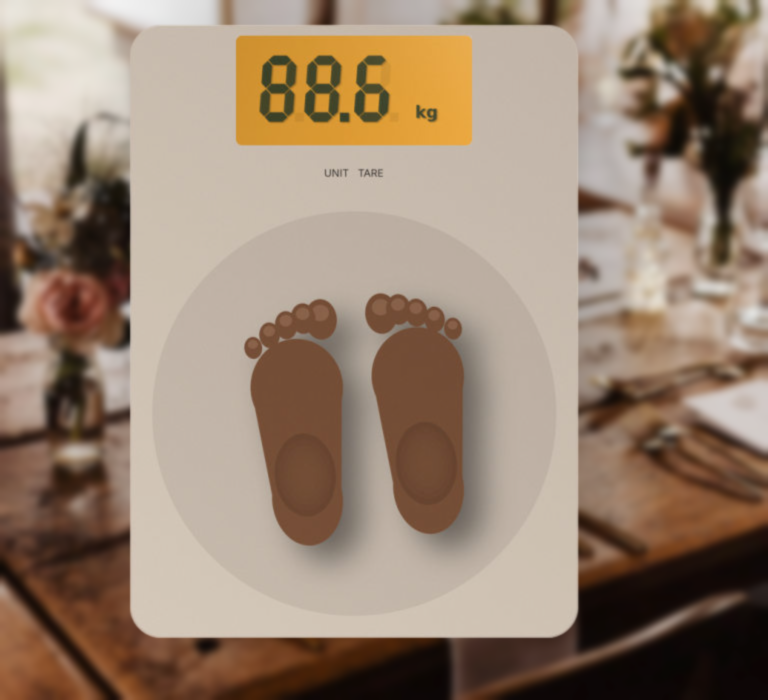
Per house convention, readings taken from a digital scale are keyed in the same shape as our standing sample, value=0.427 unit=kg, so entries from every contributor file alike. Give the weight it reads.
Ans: value=88.6 unit=kg
